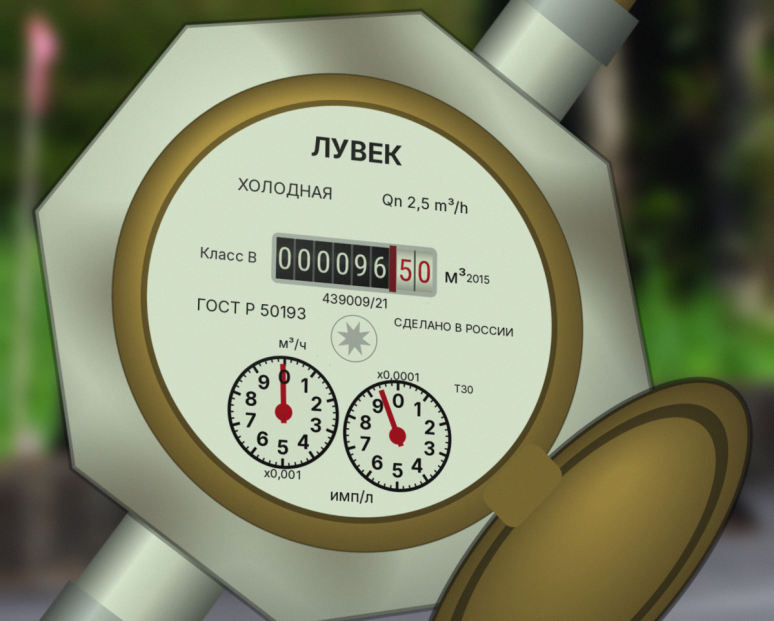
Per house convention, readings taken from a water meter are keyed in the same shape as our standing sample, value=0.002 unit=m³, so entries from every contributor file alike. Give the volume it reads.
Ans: value=96.4999 unit=m³
